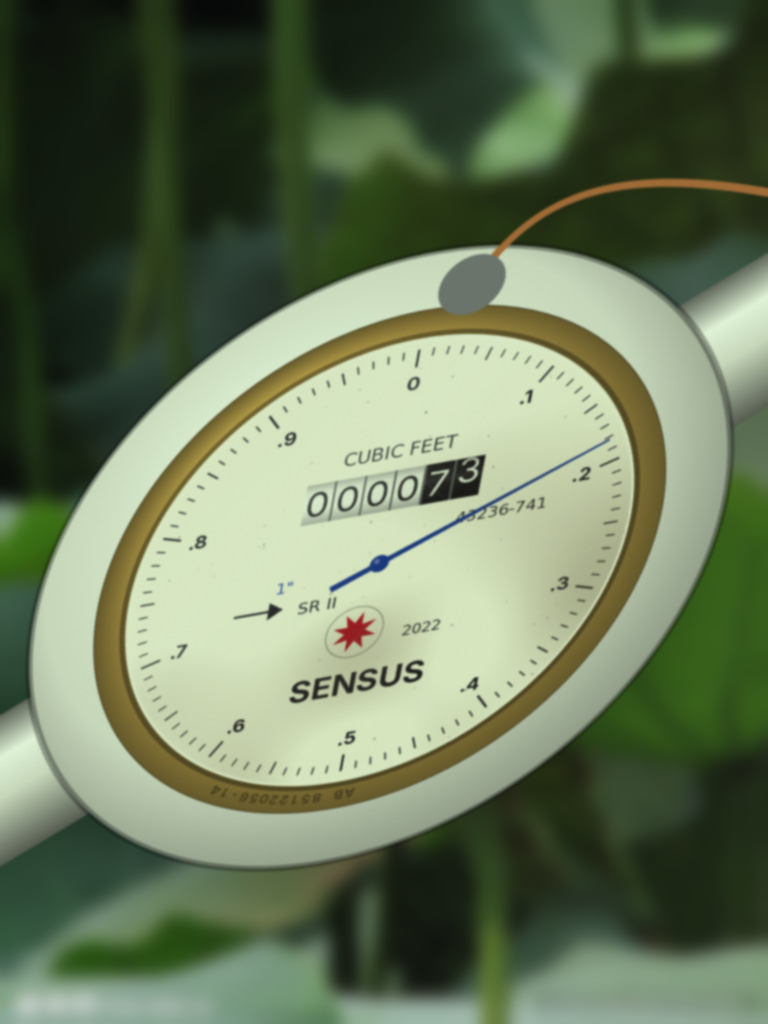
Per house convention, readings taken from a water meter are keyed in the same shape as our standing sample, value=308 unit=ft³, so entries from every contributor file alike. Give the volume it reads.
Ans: value=73.18 unit=ft³
